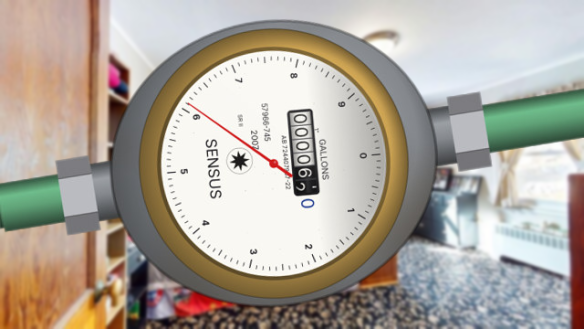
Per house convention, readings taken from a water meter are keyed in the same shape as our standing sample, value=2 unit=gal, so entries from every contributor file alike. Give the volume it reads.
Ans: value=616.1 unit=gal
